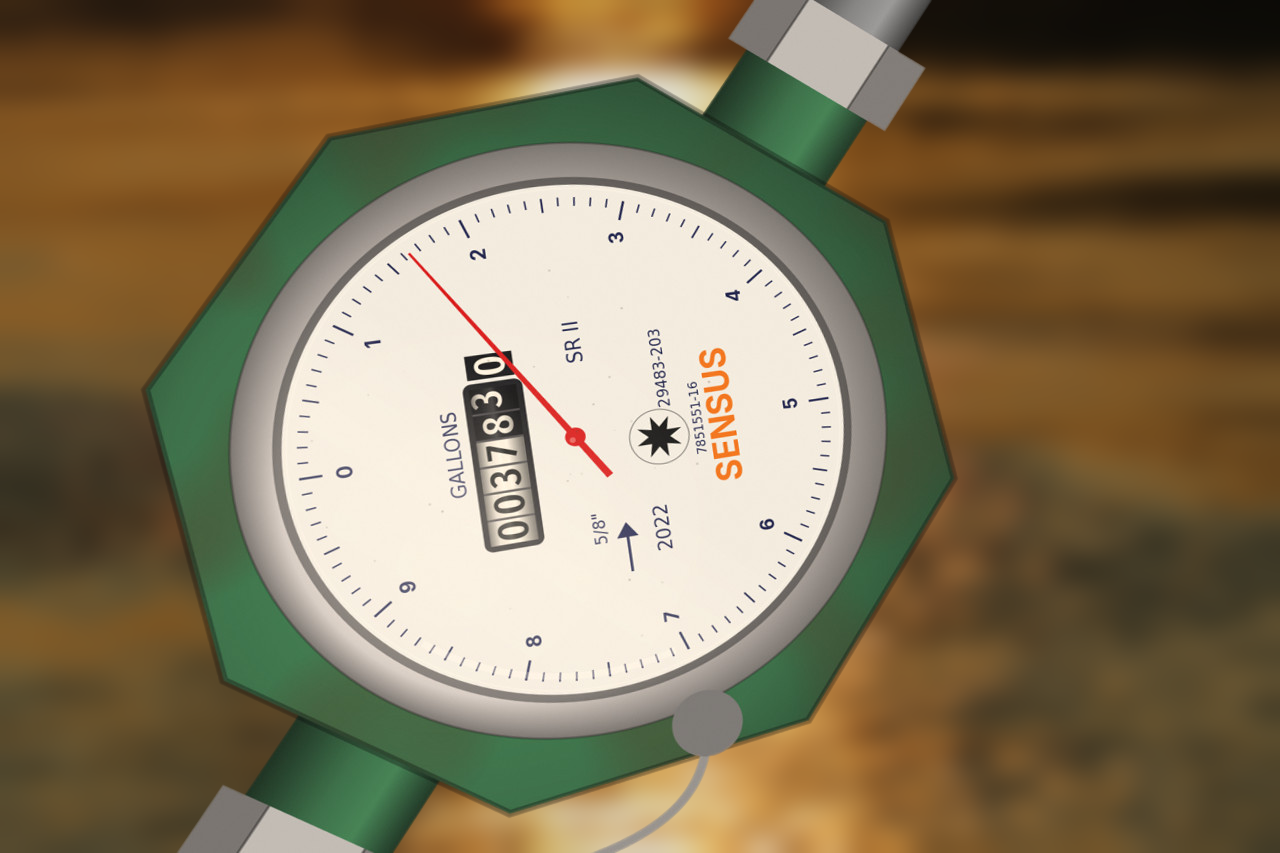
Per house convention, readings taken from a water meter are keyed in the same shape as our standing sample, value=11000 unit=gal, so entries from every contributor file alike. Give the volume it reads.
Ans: value=37831.6 unit=gal
